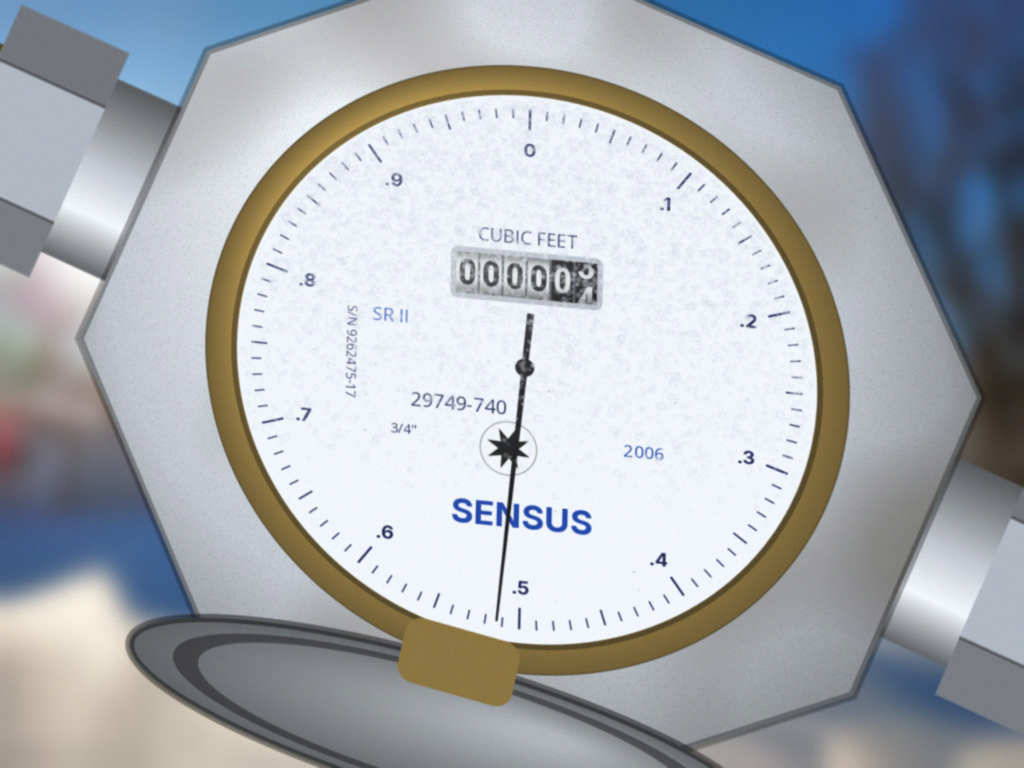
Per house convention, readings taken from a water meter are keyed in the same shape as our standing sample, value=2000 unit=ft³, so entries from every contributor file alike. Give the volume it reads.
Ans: value=3.51 unit=ft³
